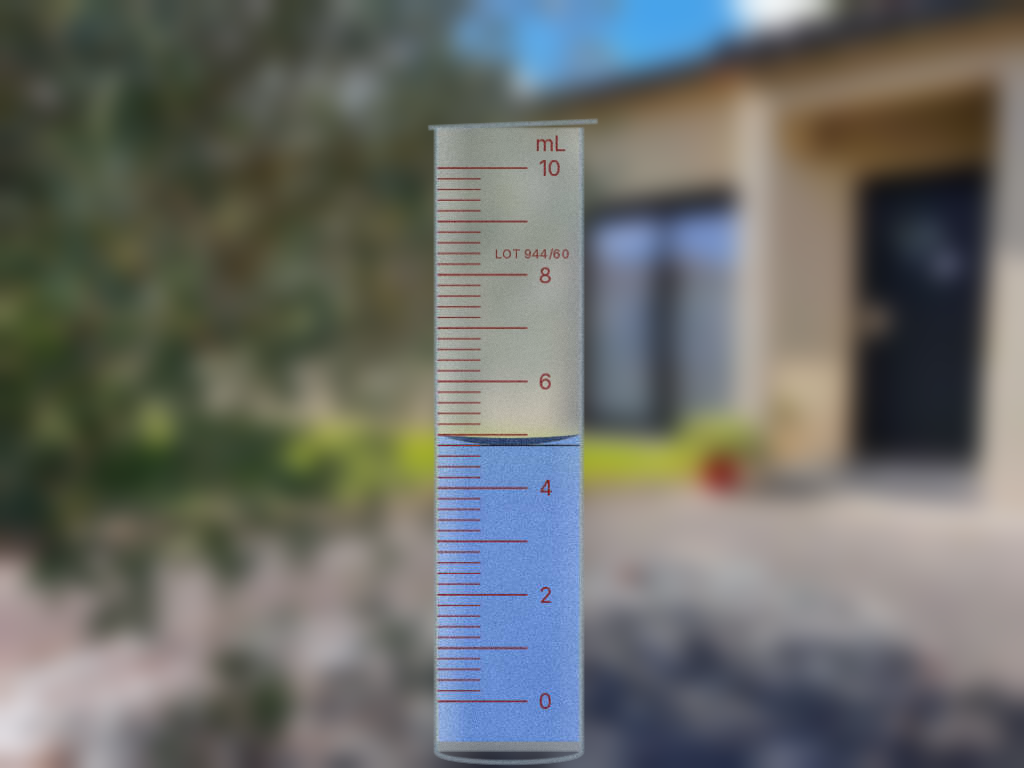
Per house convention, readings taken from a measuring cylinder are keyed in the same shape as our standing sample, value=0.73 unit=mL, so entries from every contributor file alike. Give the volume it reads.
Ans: value=4.8 unit=mL
